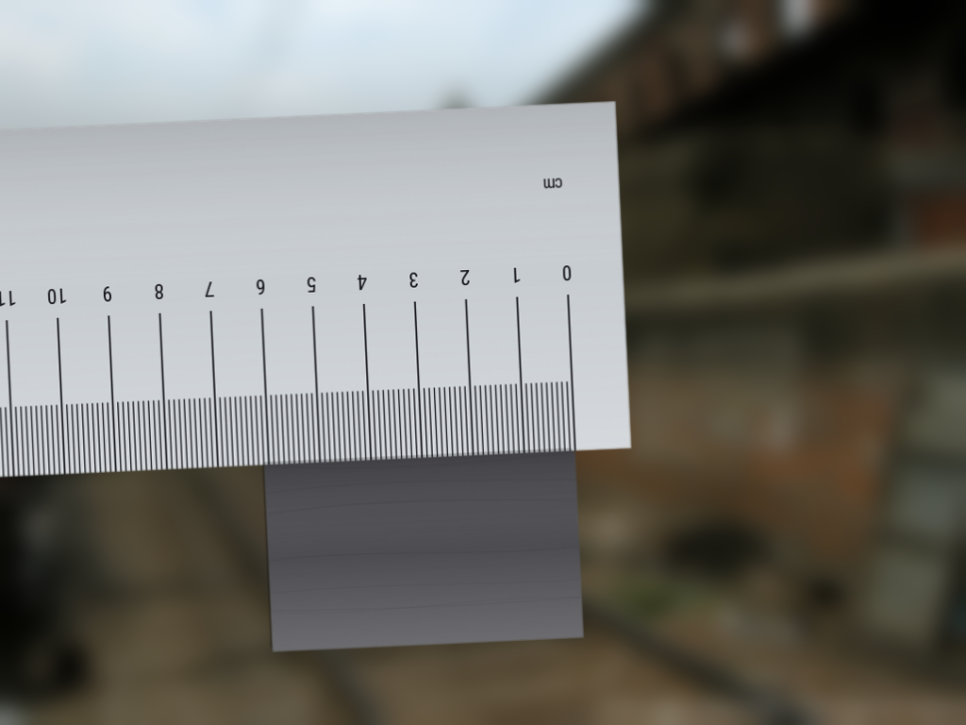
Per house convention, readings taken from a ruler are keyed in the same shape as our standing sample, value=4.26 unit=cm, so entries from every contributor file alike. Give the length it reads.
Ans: value=6.1 unit=cm
